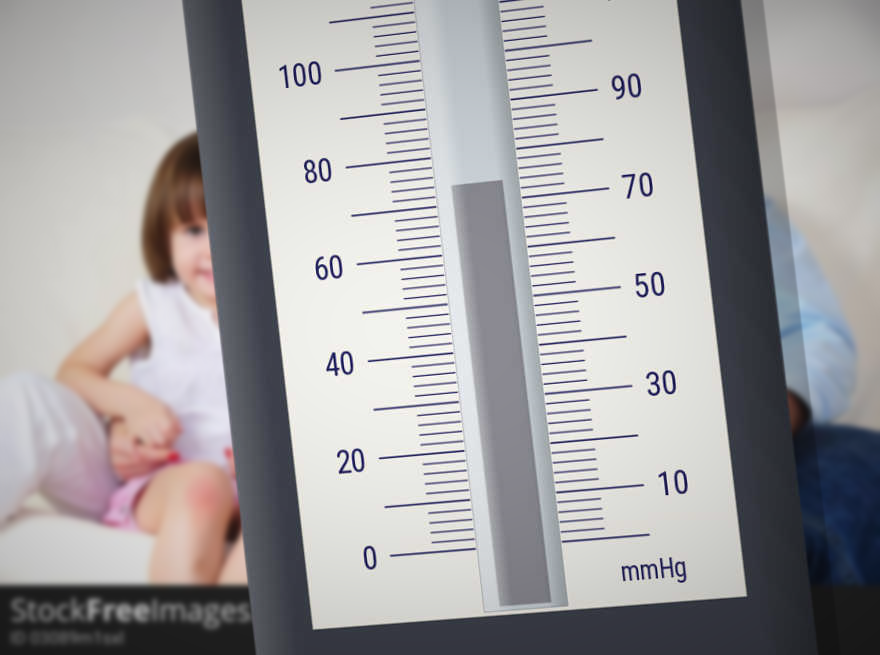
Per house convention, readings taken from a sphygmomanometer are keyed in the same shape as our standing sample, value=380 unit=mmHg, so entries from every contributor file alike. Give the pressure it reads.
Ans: value=74 unit=mmHg
